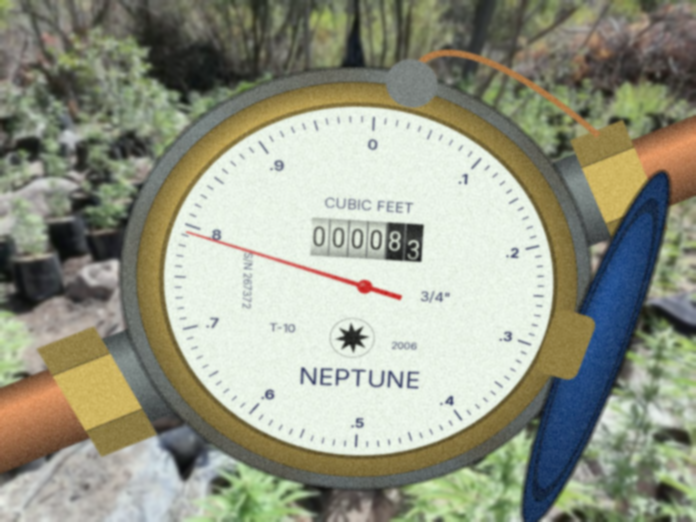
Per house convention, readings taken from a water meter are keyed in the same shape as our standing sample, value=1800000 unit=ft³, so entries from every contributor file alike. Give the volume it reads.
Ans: value=82.79 unit=ft³
